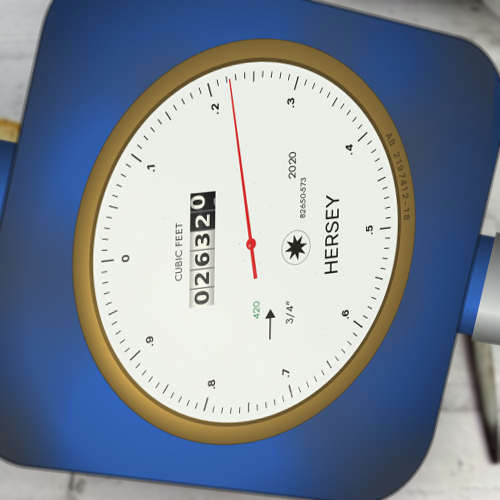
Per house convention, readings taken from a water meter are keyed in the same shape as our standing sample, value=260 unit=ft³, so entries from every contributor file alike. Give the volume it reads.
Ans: value=26320.22 unit=ft³
